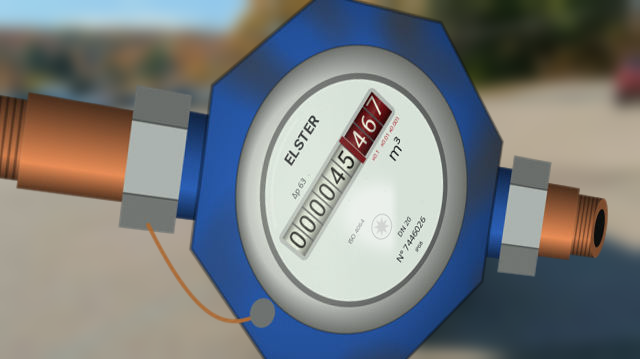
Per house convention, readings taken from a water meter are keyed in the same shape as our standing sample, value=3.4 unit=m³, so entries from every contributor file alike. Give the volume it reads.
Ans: value=45.467 unit=m³
